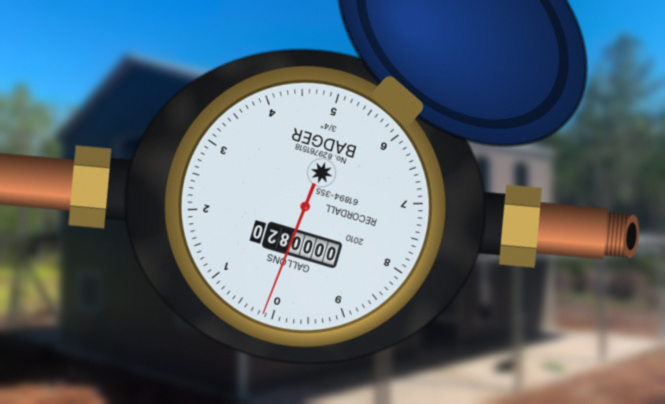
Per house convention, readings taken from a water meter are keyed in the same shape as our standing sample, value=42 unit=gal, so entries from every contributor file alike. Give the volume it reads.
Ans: value=820.1 unit=gal
